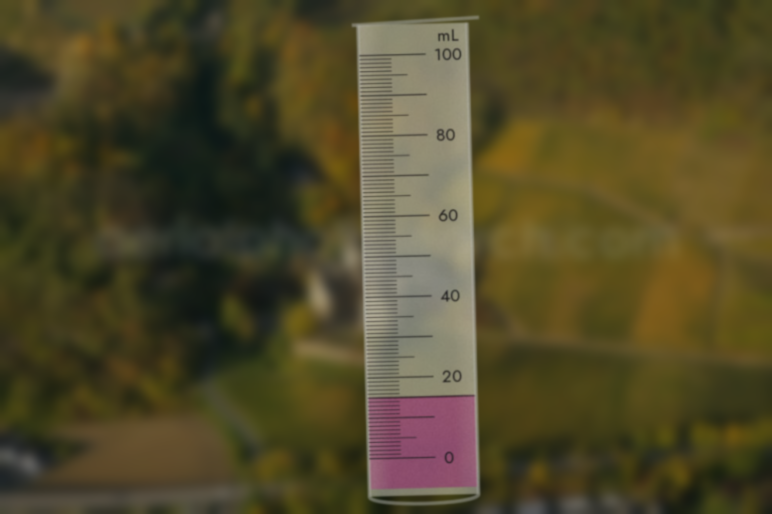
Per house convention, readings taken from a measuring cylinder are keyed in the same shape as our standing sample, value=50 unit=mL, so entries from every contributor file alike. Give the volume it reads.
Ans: value=15 unit=mL
